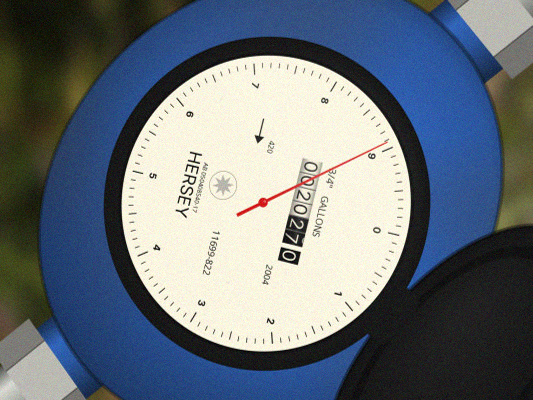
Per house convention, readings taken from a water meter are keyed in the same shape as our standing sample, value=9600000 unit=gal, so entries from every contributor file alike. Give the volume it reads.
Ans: value=20268.9 unit=gal
